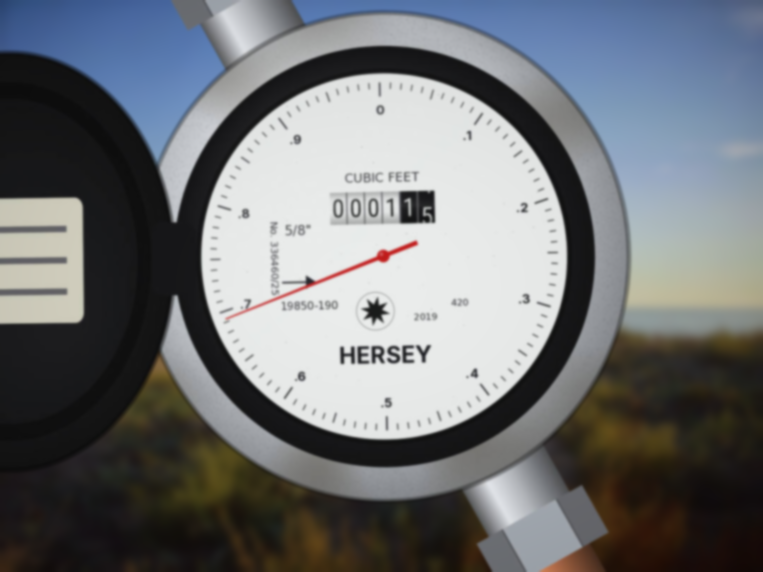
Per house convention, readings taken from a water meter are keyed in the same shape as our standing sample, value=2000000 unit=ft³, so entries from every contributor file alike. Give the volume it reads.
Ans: value=114.69 unit=ft³
